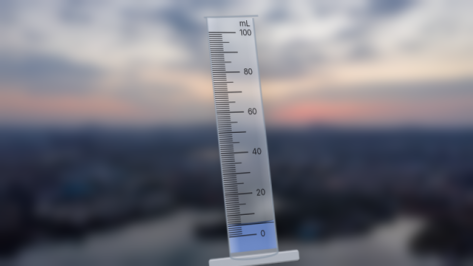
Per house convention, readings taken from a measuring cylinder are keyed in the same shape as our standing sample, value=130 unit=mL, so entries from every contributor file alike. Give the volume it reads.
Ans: value=5 unit=mL
